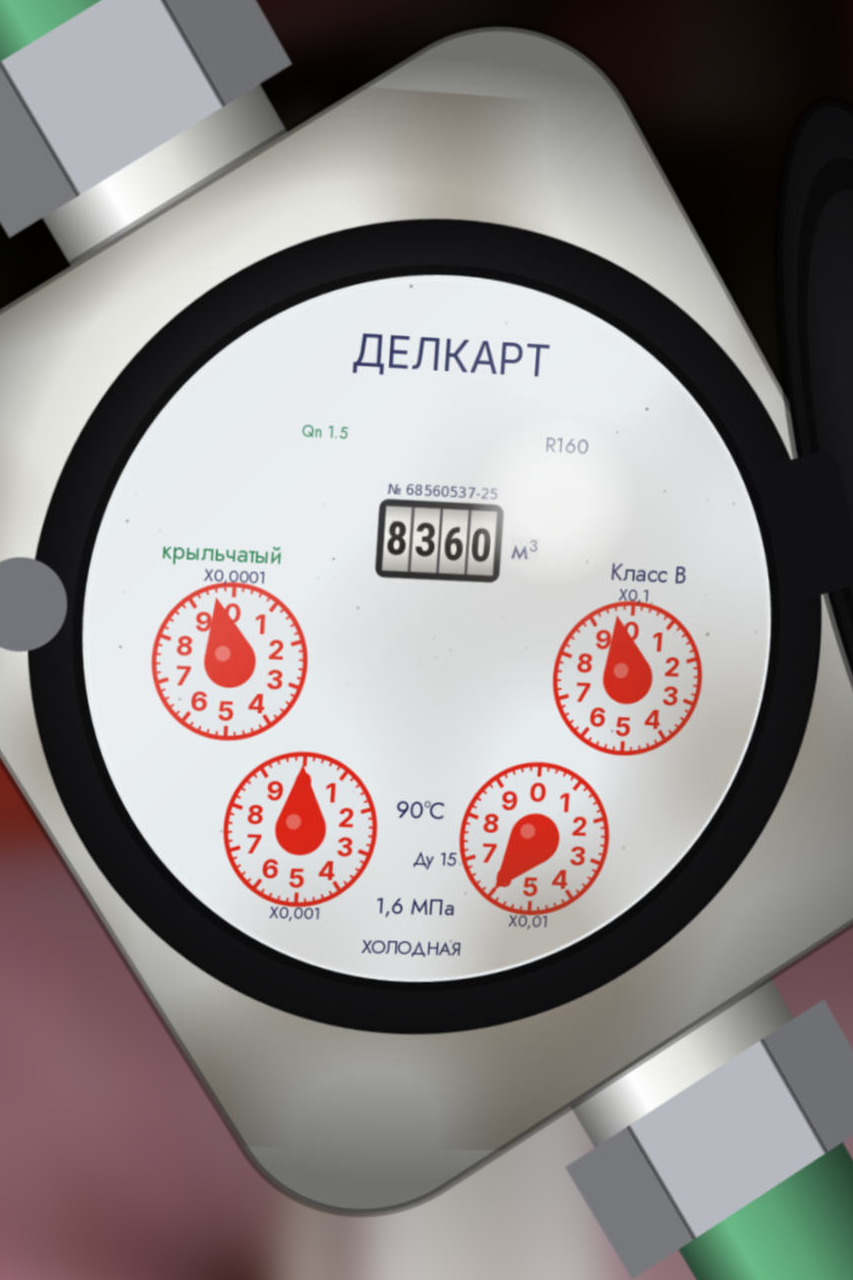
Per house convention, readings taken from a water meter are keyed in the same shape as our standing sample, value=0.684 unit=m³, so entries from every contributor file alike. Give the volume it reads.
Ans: value=8359.9599 unit=m³
